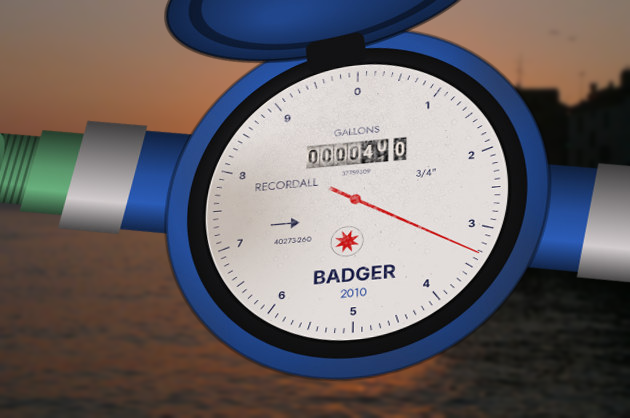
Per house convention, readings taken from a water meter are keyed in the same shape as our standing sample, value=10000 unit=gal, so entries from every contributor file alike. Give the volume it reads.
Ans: value=403.3 unit=gal
